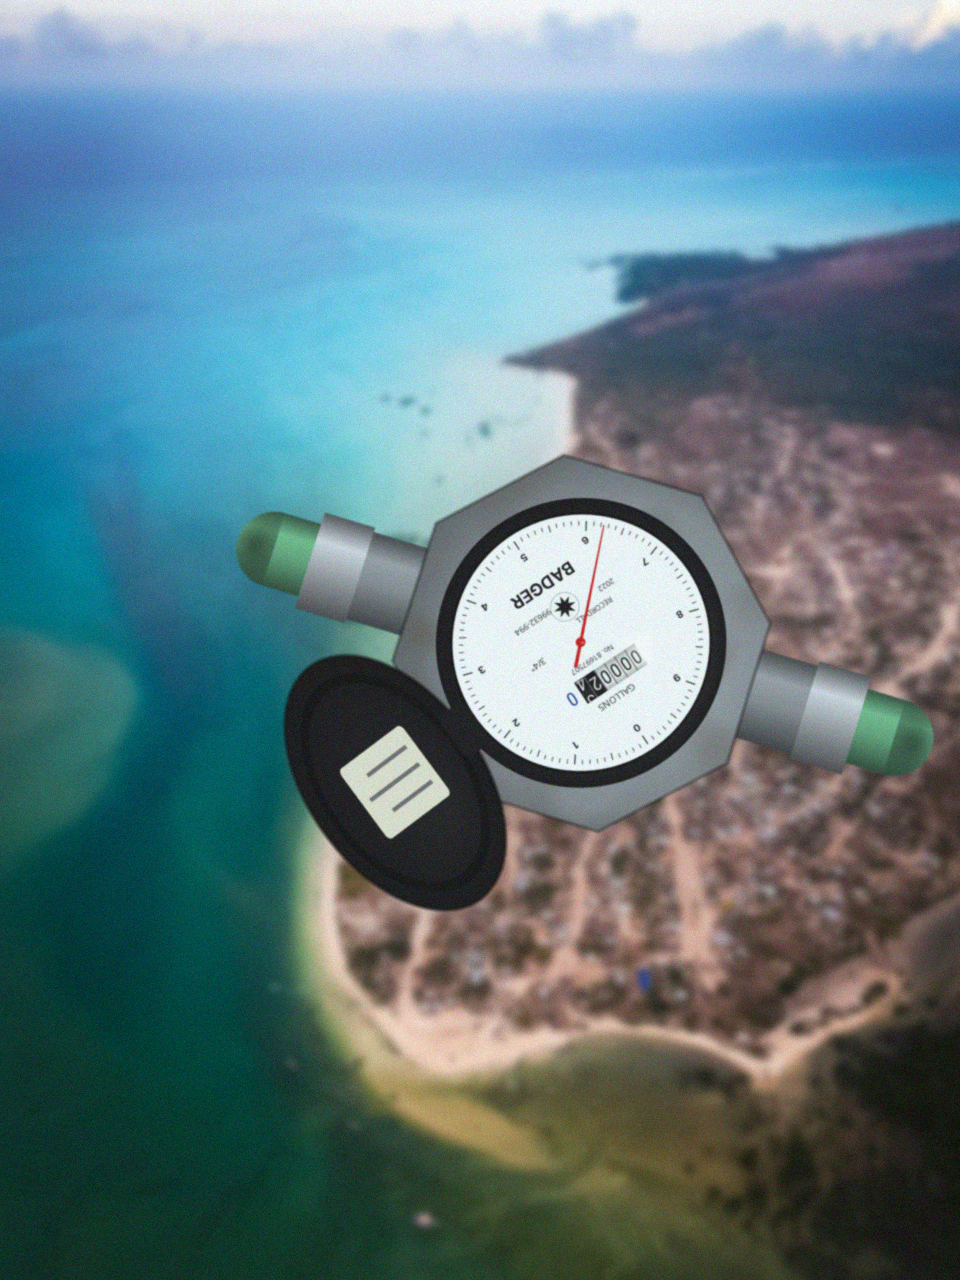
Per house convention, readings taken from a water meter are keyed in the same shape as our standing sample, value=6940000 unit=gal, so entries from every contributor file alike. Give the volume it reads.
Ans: value=236.2 unit=gal
